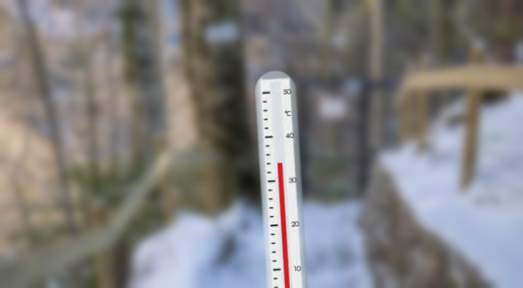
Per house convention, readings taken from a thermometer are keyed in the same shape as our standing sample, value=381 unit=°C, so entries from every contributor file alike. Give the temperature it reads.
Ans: value=34 unit=°C
